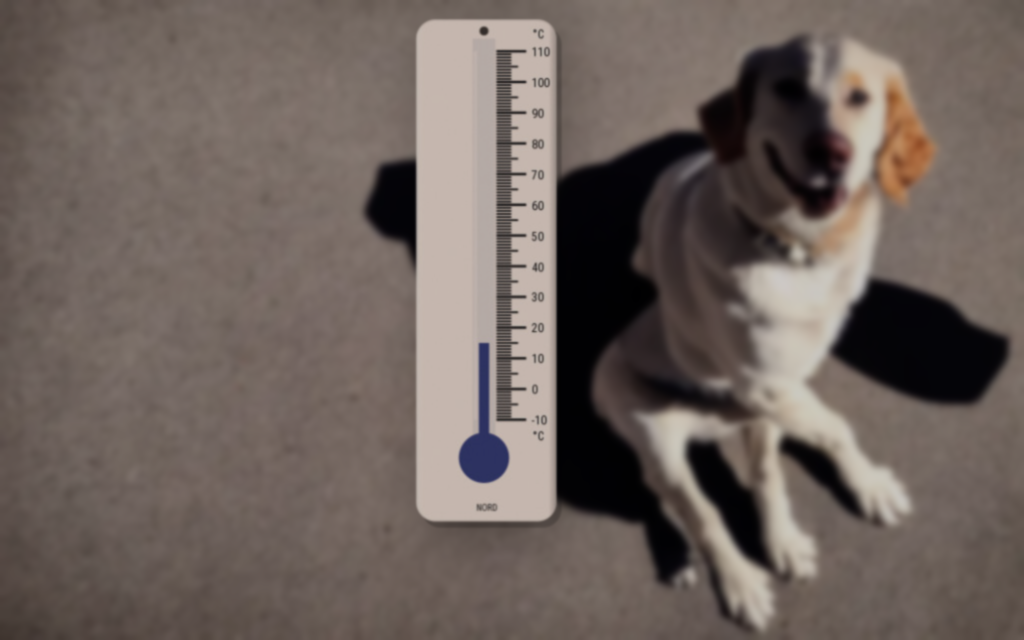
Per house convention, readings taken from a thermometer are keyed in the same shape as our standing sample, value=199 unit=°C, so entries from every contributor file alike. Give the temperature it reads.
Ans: value=15 unit=°C
